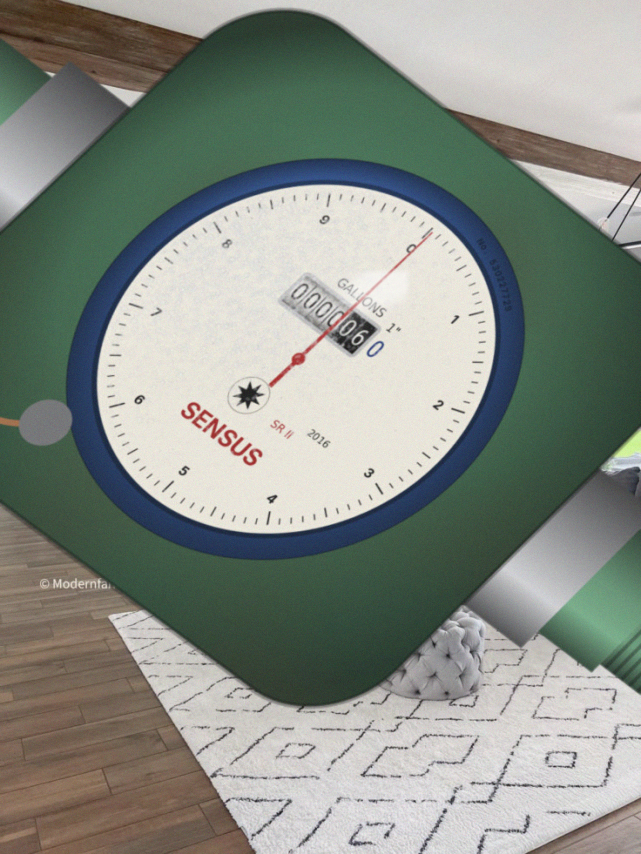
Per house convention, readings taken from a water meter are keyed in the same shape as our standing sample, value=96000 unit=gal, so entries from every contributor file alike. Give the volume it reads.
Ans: value=60.0 unit=gal
